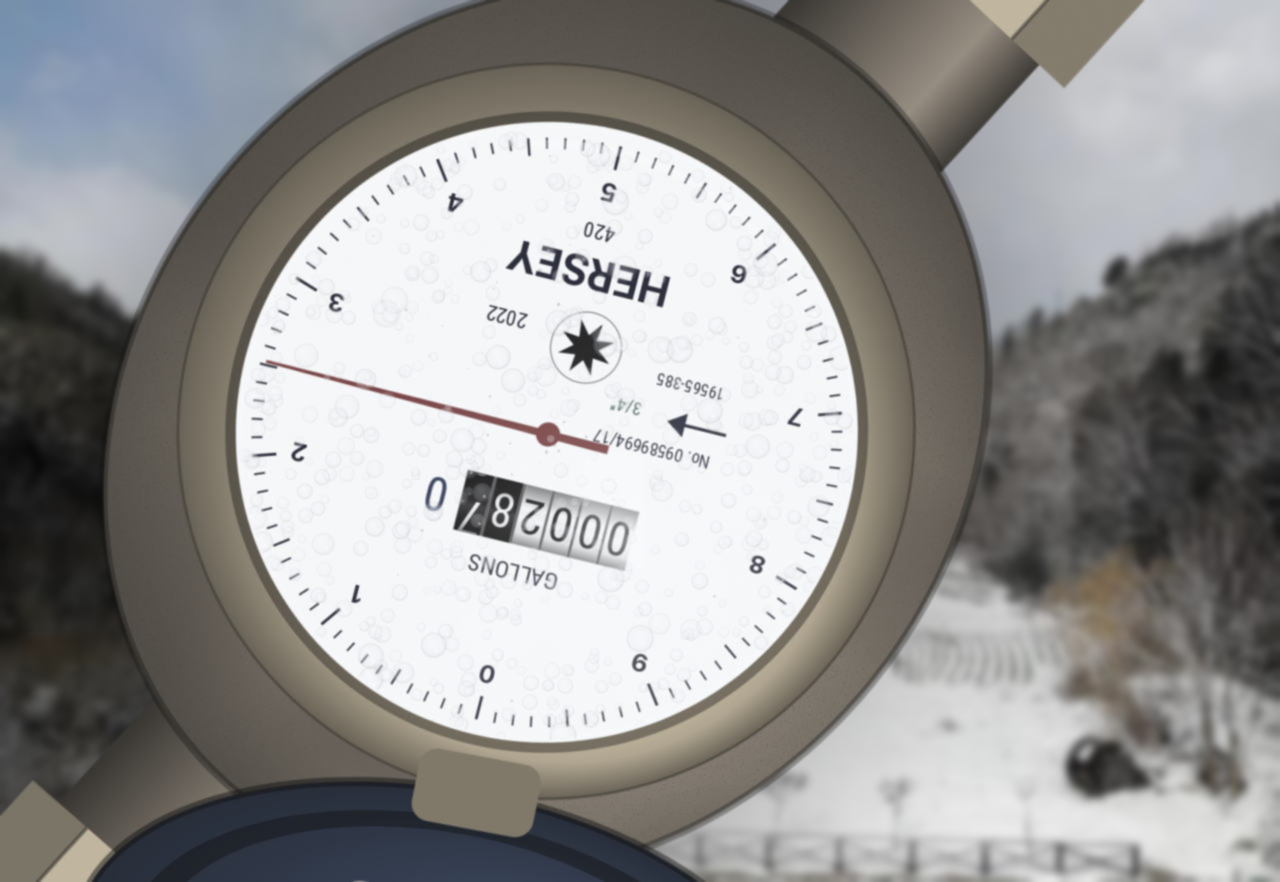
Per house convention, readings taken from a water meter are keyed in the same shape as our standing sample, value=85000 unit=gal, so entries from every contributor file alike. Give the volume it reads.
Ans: value=2872.5 unit=gal
